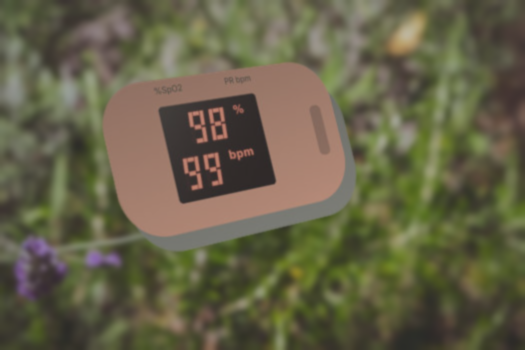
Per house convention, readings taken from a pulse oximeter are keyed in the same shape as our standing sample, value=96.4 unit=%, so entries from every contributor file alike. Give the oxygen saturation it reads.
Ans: value=98 unit=%
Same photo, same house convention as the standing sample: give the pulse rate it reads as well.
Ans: value=99 unit=bpm
